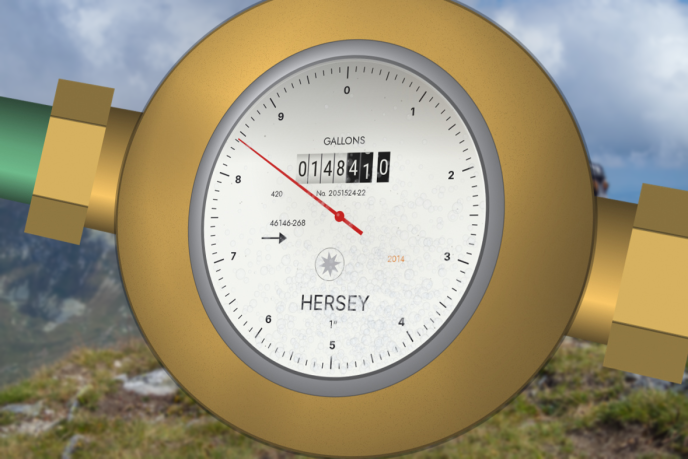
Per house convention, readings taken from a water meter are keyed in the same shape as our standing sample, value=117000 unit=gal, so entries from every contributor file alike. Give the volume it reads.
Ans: value=148408.4 unit=gal
